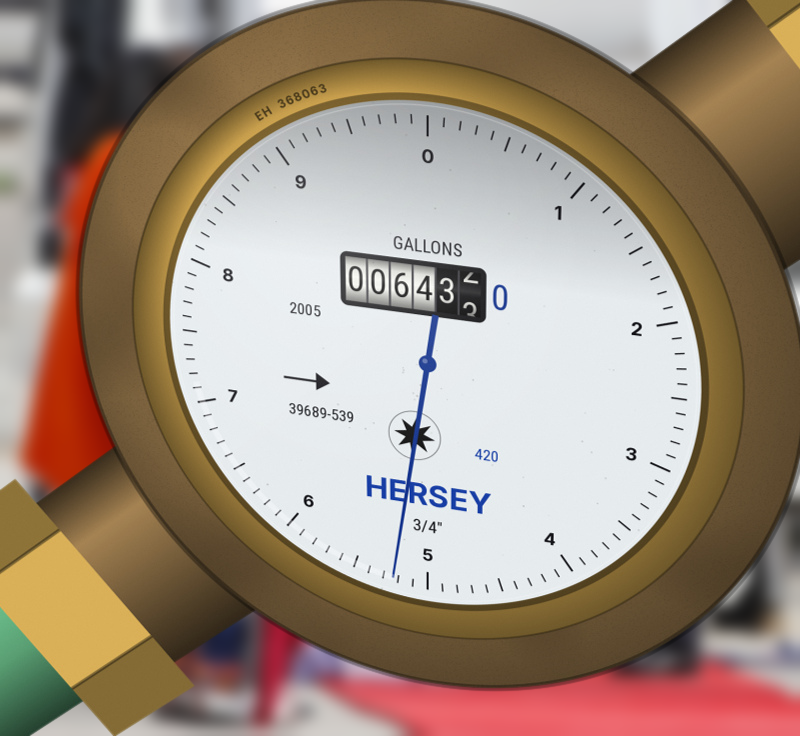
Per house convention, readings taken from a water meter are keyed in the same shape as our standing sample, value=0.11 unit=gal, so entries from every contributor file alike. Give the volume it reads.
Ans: value=64325.2 unit=gal
